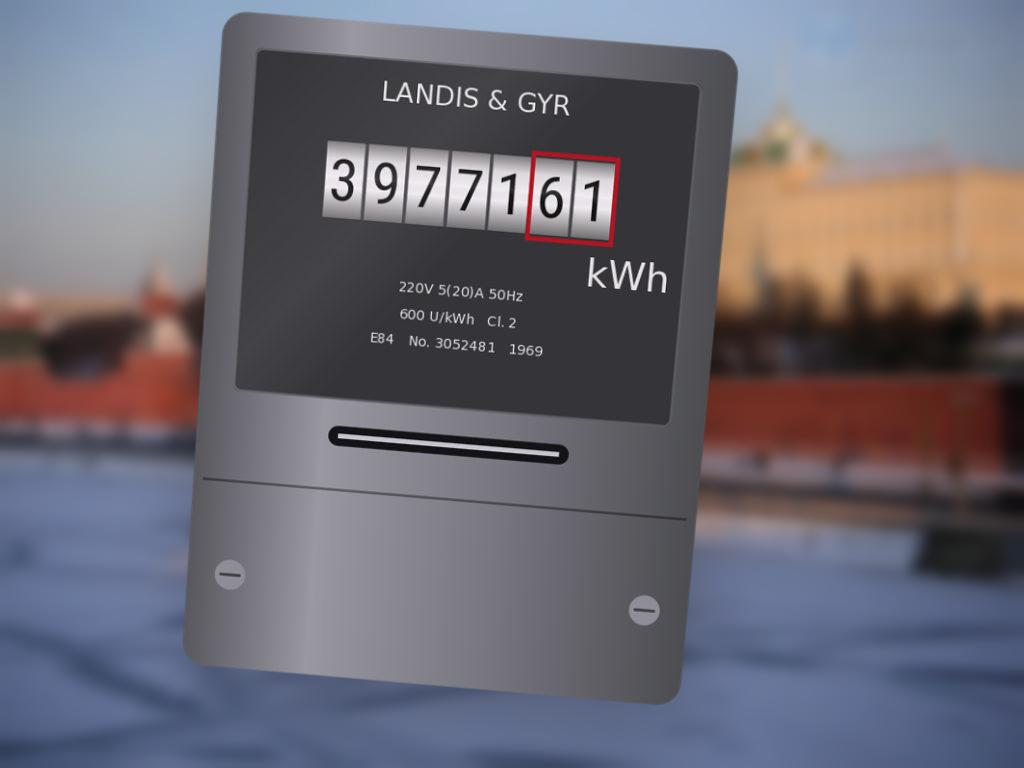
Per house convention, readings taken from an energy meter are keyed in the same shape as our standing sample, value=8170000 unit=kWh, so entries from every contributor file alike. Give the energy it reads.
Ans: value=39771.61 unit=kWh
